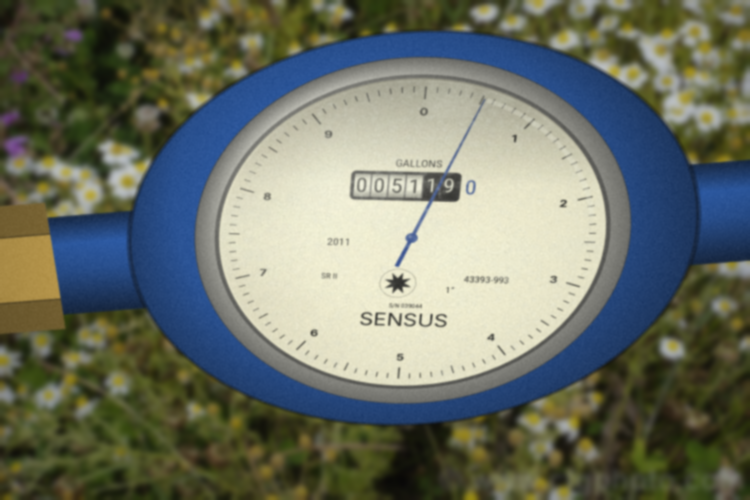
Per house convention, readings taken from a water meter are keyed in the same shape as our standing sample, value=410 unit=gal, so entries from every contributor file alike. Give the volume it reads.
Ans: value=51190.5 unit=gal
